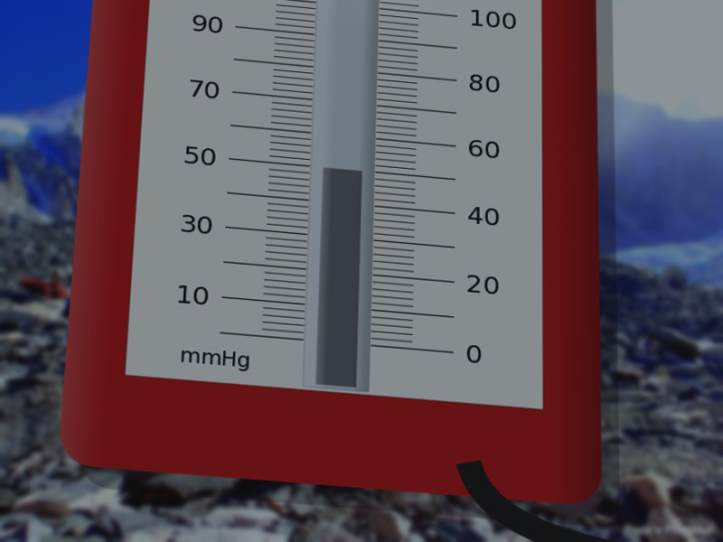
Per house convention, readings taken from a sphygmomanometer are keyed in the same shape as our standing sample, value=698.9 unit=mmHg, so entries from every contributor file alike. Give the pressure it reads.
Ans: value=50 unit=mmHg
